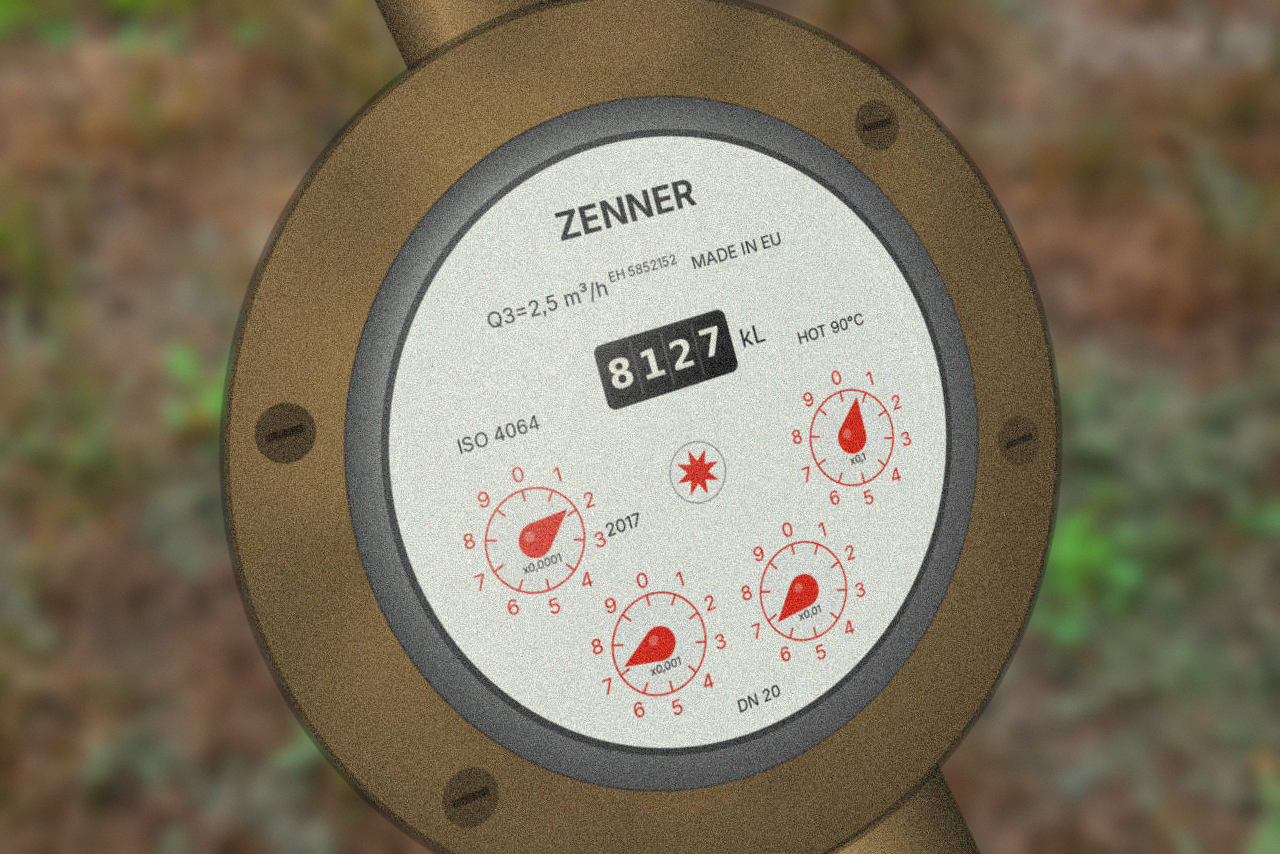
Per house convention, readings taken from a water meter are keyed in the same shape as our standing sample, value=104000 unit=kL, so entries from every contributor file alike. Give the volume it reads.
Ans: value=8127.0671 unit=kL
